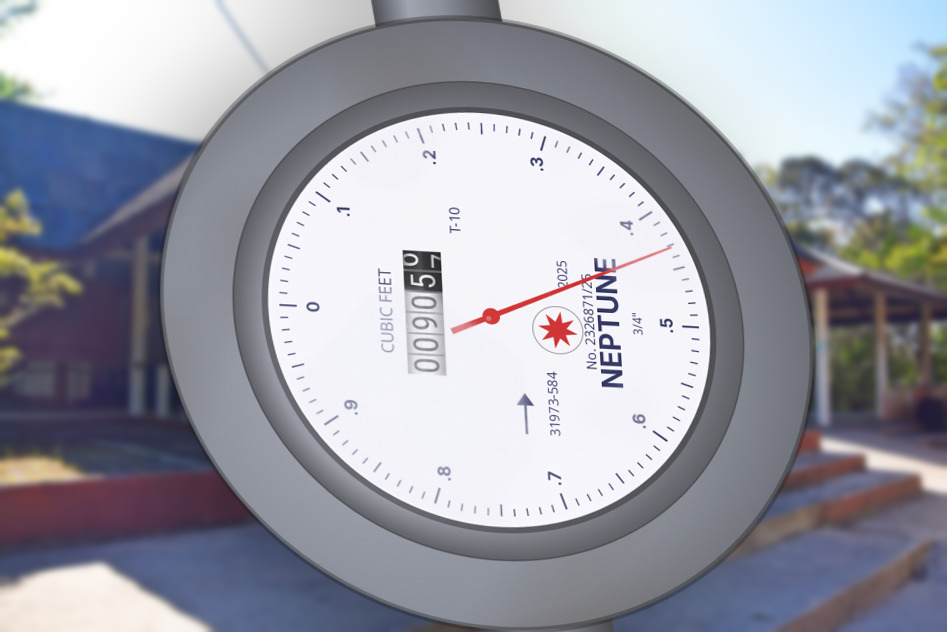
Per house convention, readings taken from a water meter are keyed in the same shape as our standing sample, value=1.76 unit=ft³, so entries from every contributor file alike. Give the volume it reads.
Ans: value=9056.43 unit=ft³
